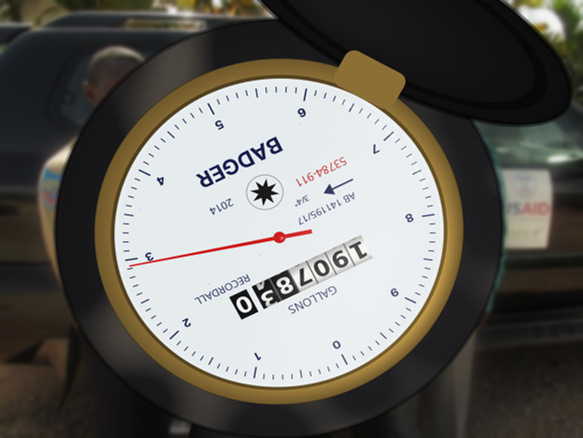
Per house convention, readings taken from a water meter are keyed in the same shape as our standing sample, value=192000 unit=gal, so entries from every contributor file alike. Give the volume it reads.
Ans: value=1907832.9 unit=gal
